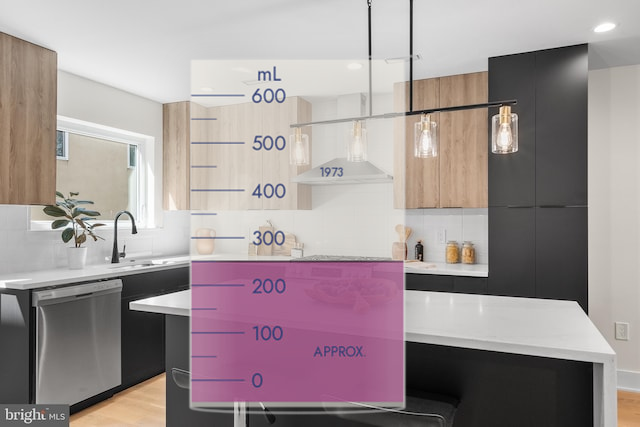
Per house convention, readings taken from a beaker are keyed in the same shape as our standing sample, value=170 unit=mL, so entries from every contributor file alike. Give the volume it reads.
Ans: value=250 unit=mL
